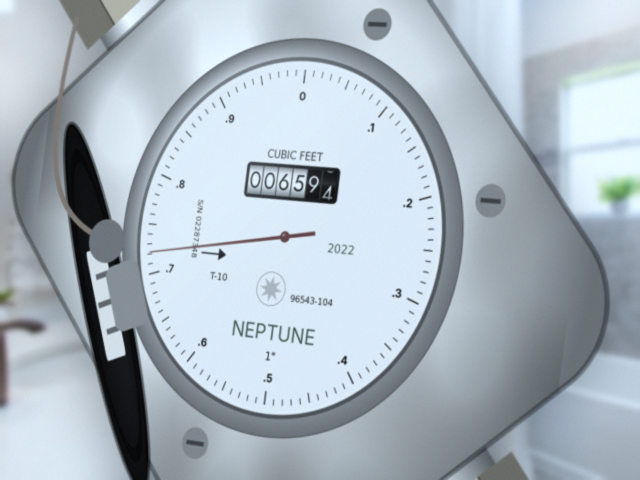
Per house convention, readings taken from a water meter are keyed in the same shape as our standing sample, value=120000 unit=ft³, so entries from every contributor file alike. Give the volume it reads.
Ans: value=6593.72 unit=ft³
